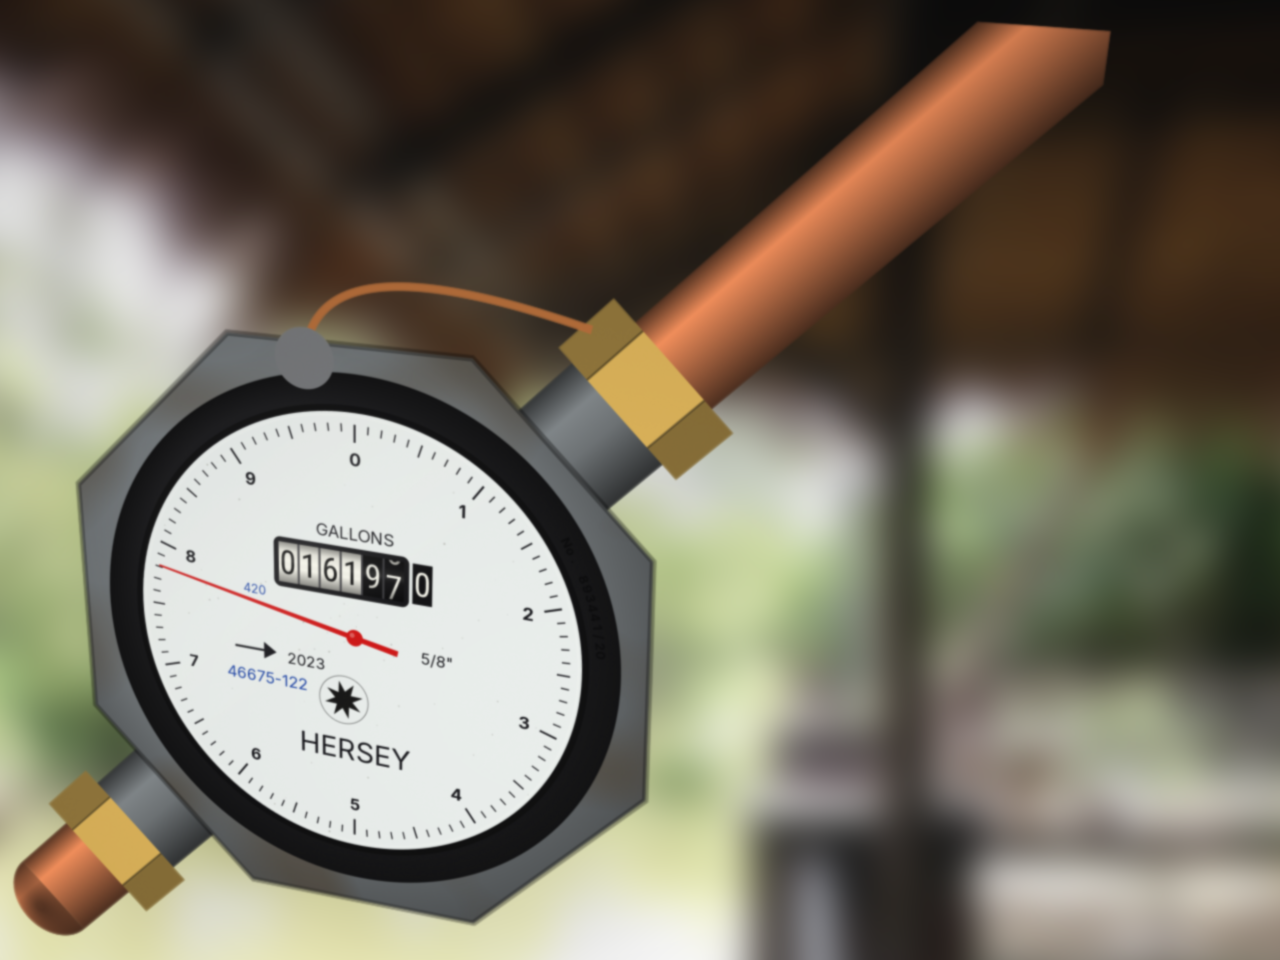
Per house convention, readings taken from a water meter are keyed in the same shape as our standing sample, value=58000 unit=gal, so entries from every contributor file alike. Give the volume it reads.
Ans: value=161967.8 unit=gal
